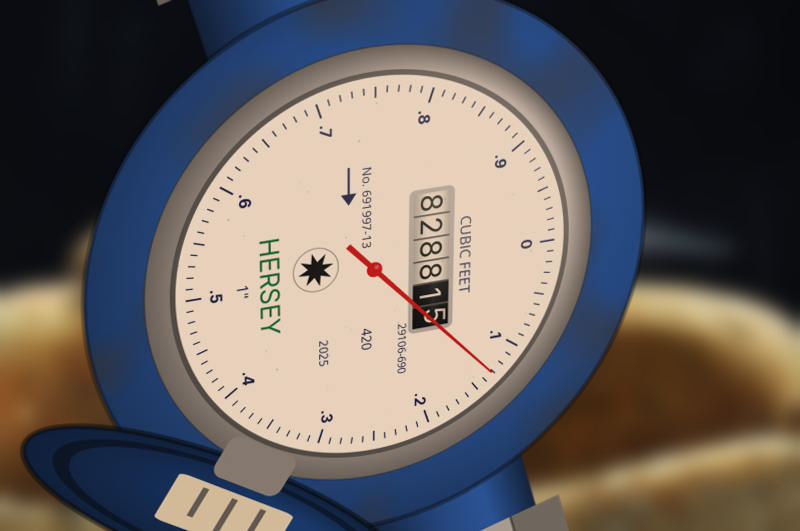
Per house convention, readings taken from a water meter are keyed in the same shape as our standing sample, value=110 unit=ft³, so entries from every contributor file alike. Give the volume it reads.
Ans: value=828815.13 unit=ft³
